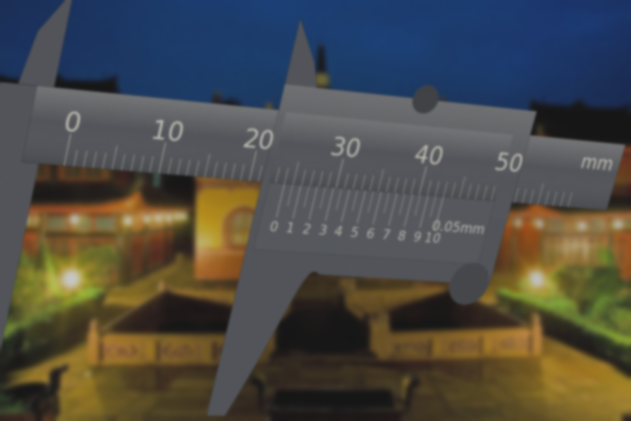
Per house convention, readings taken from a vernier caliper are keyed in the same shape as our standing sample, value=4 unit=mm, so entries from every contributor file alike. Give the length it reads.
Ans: value=24.0 unit=mm
